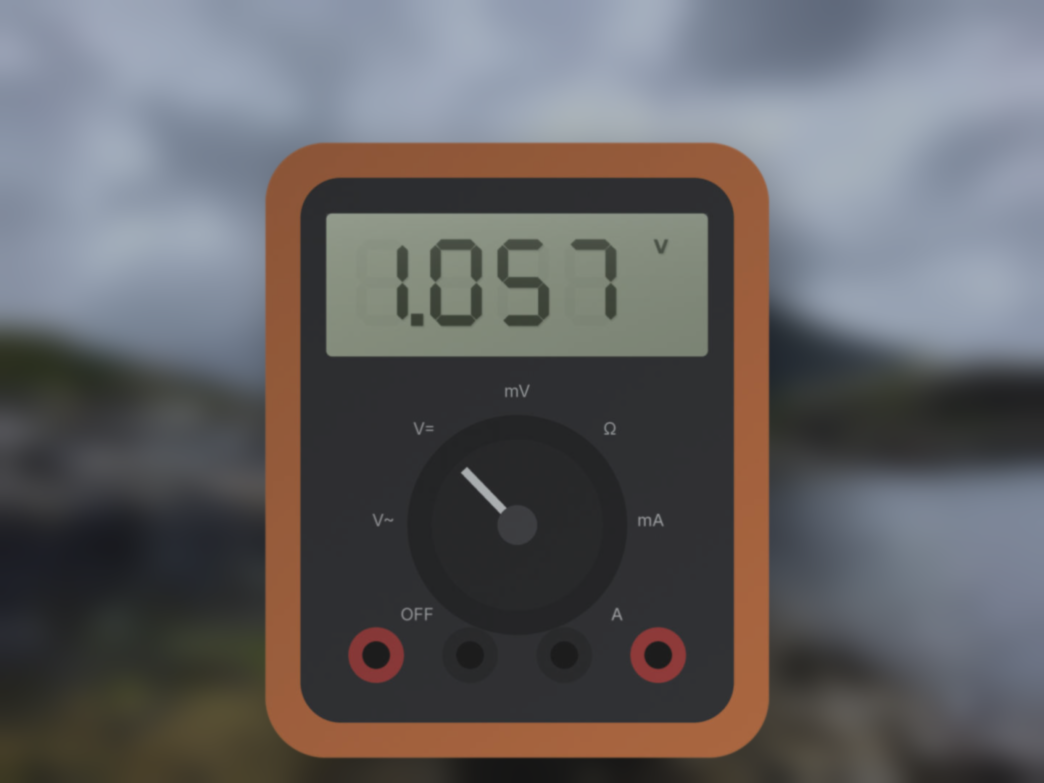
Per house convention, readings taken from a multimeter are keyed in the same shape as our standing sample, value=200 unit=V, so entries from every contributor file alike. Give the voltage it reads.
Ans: value=1.057 unit=V
